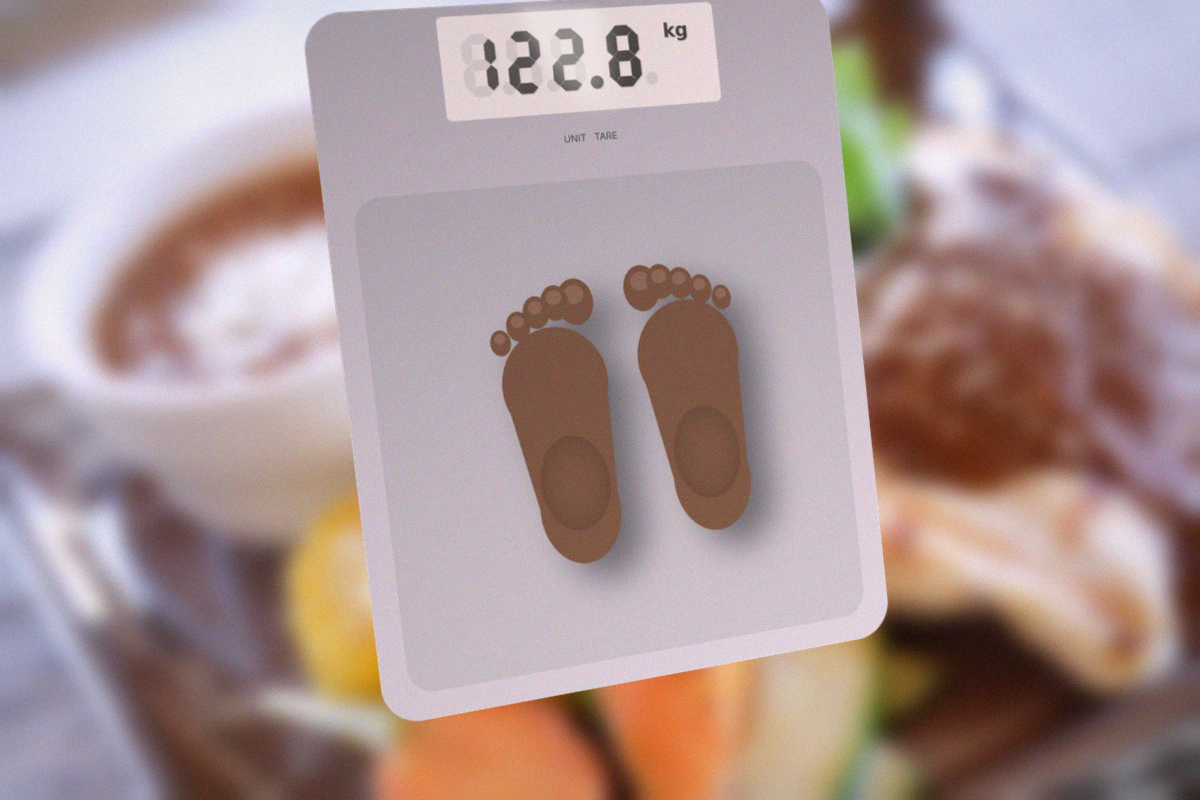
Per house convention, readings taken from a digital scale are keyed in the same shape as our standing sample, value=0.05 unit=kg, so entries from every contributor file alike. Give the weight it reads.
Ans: value=122.8 unit=kg
